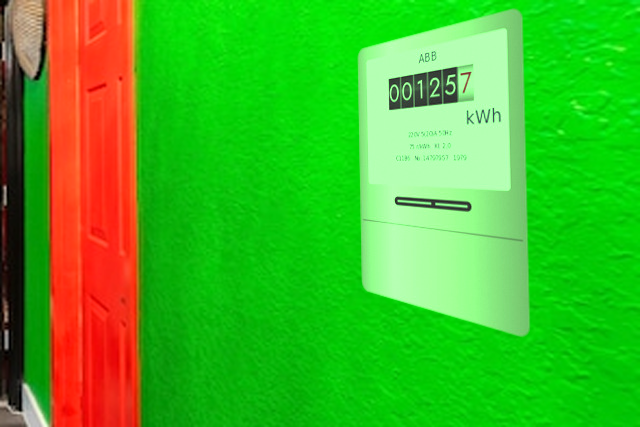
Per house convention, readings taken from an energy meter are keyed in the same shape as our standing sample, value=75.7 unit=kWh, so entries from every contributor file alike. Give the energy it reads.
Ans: value=125.7 unit=kWh
